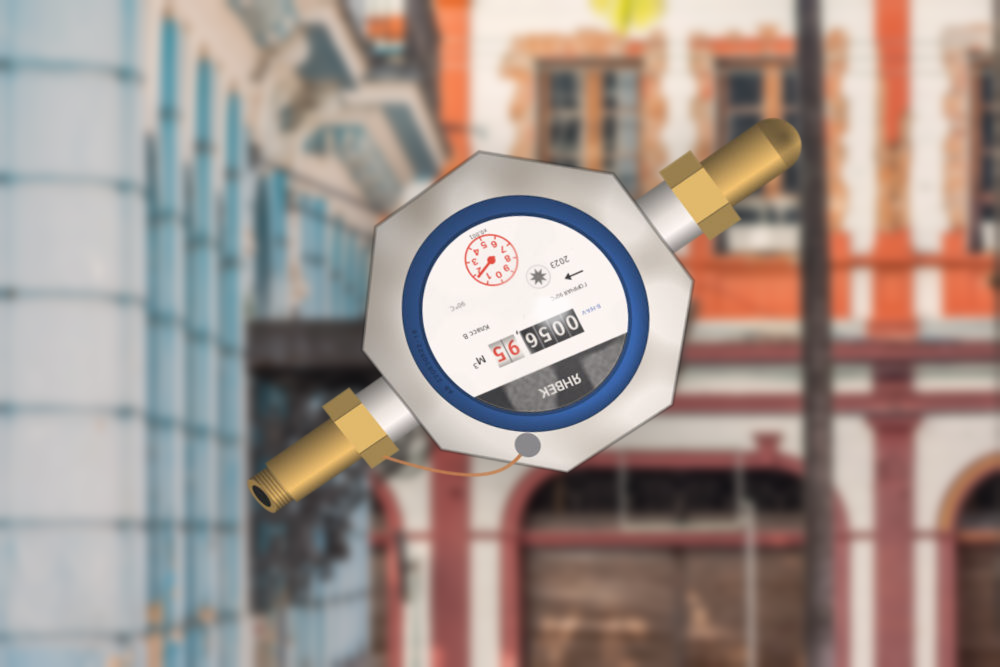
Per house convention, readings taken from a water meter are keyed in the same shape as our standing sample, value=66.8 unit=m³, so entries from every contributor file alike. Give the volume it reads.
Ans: value=56.951 unit=m³
